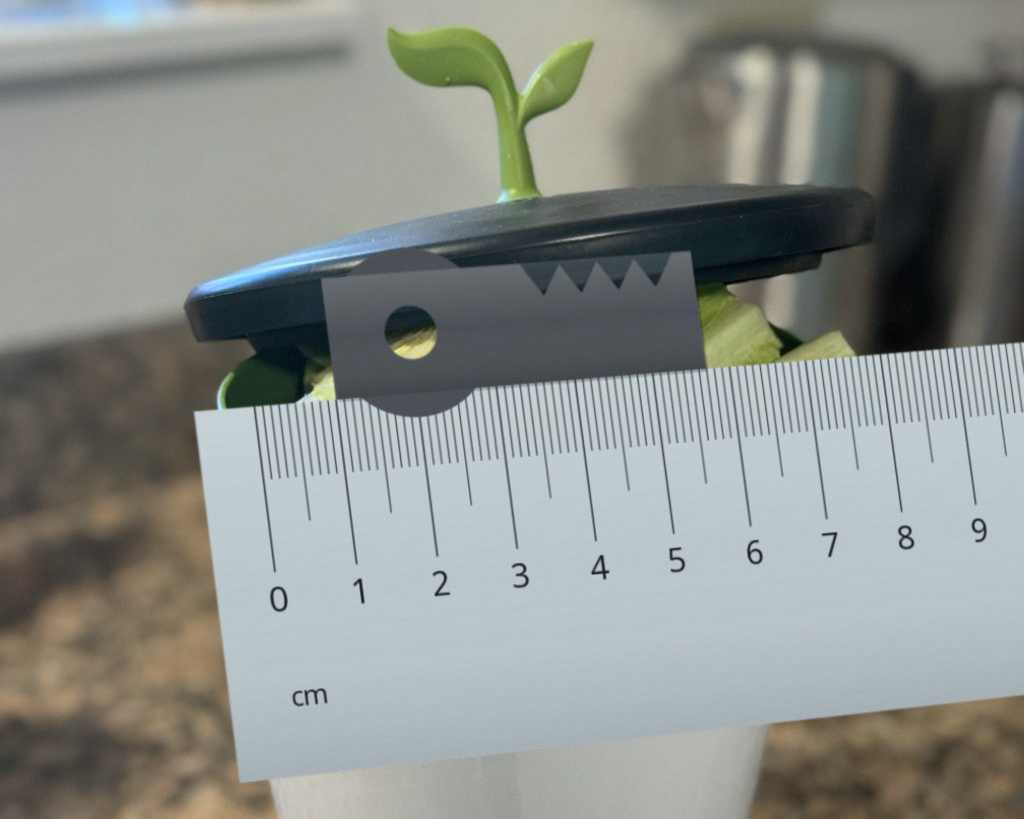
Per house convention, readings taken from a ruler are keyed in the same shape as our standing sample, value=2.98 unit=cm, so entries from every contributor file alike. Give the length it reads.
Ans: value=4.7 unit=cm
